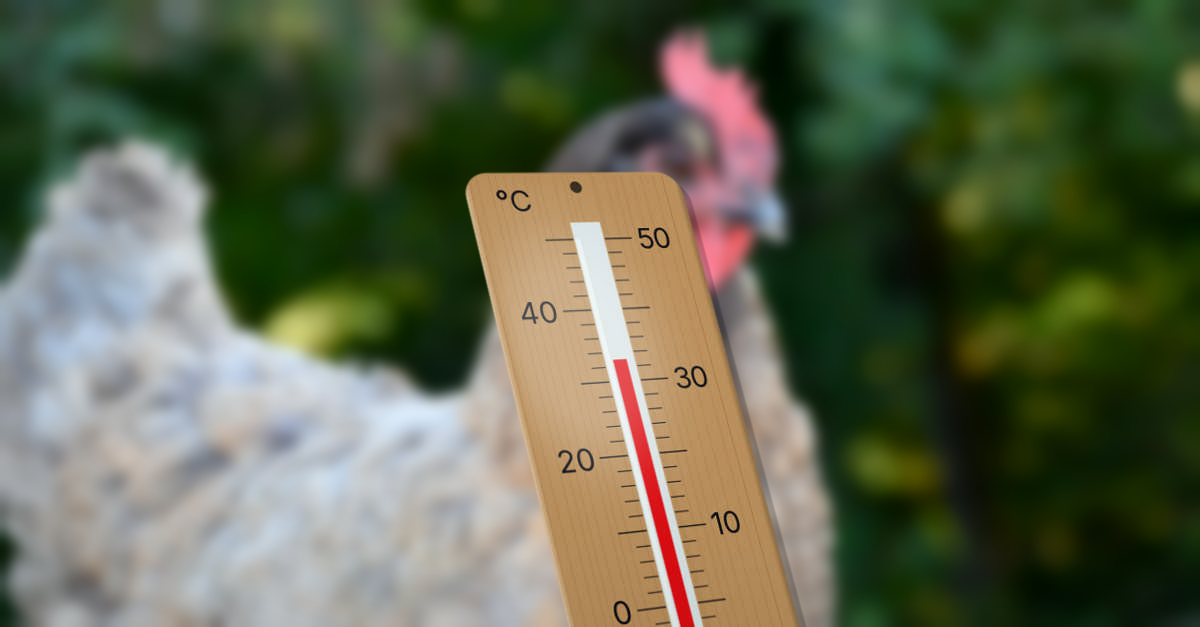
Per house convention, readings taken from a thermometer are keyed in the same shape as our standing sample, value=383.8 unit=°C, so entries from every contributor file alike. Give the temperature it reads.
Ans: value=33 unit=°C
